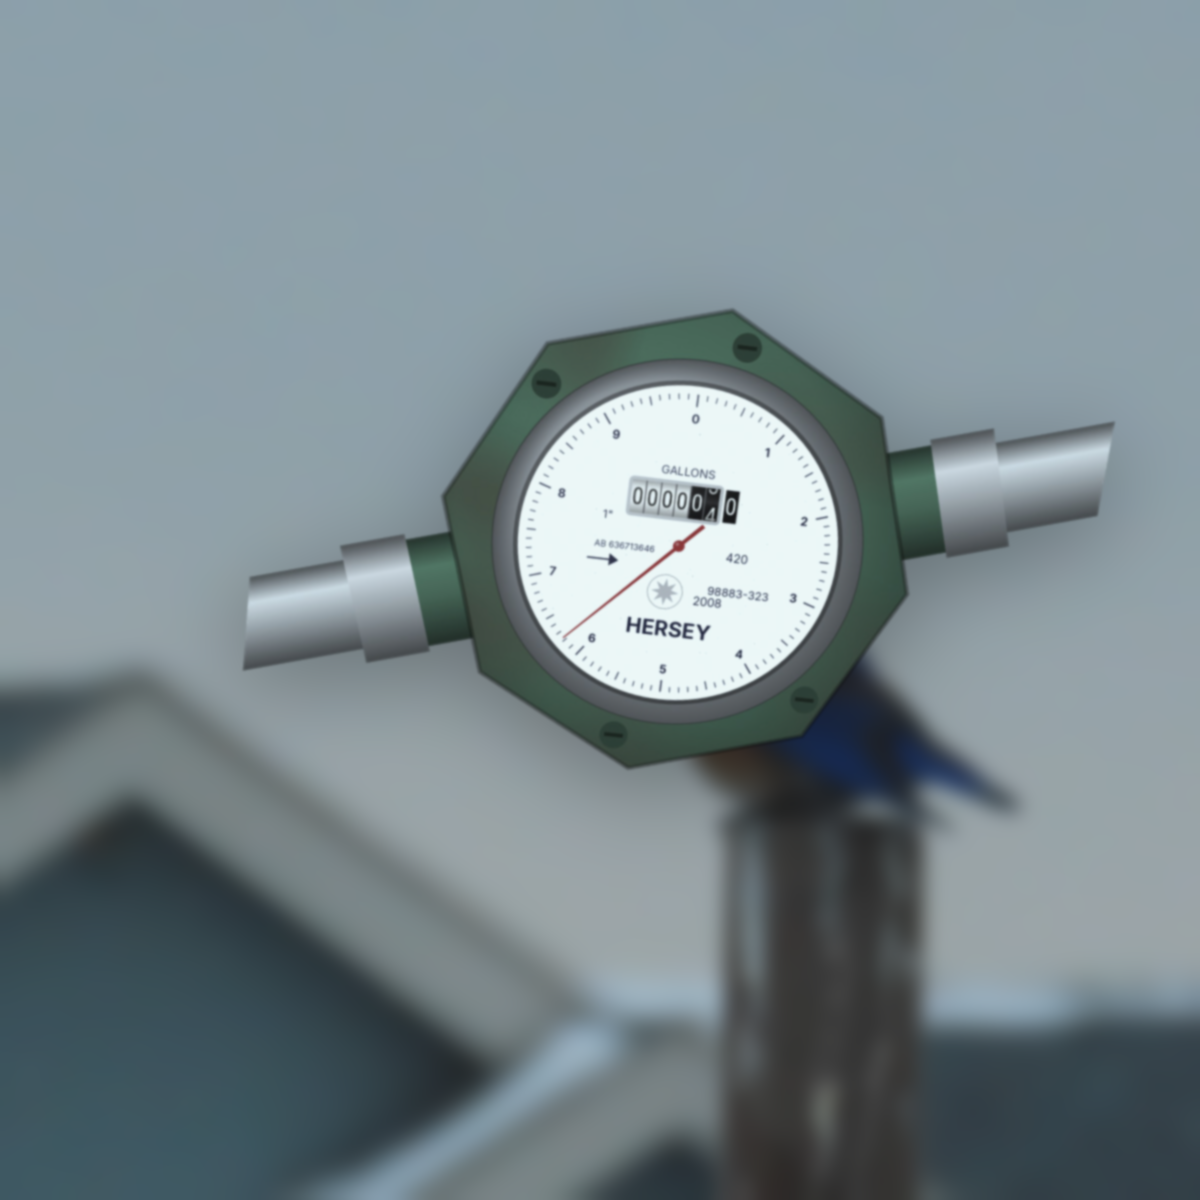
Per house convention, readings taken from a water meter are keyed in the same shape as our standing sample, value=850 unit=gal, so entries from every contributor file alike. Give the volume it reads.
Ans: value=36.2 unit=gal
